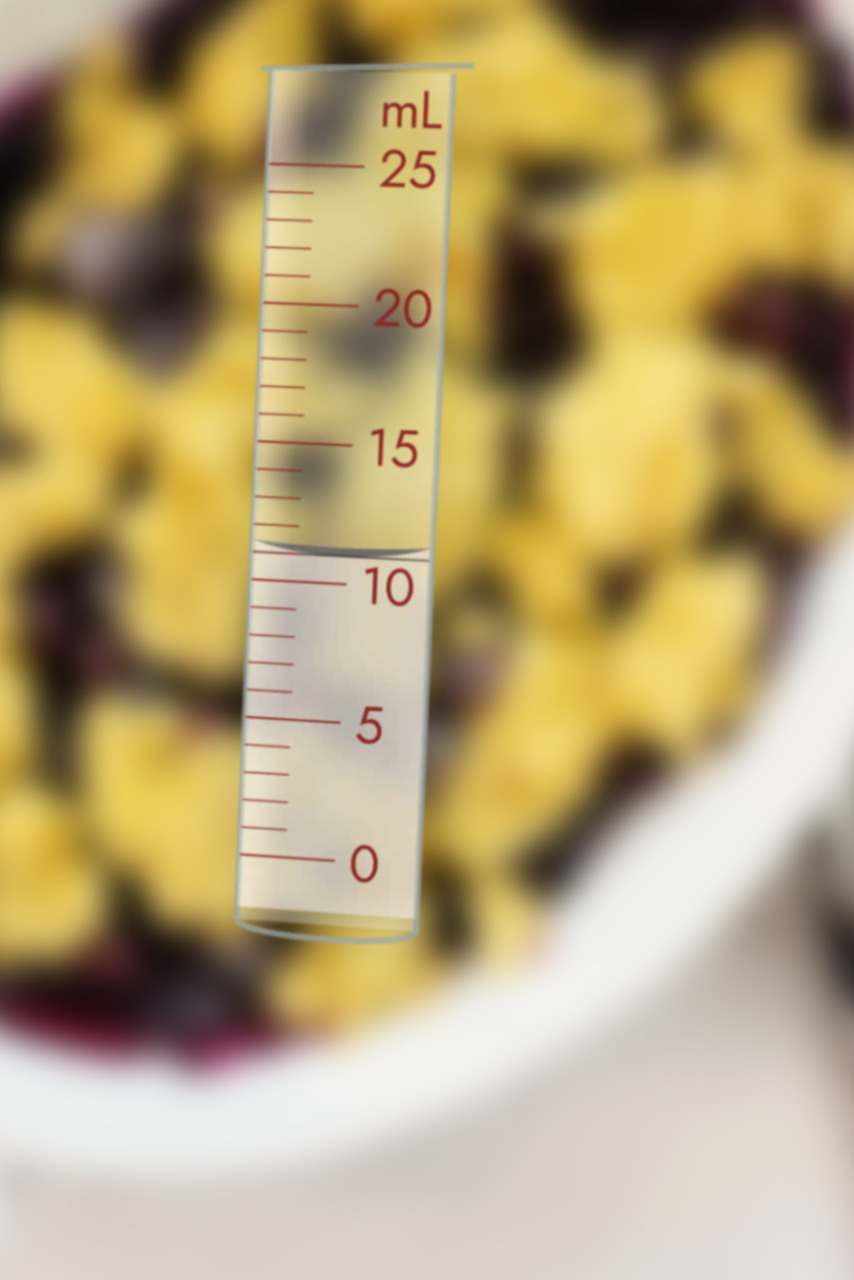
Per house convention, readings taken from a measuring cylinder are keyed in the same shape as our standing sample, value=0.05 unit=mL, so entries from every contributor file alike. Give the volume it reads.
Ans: value=11 unit=mL
